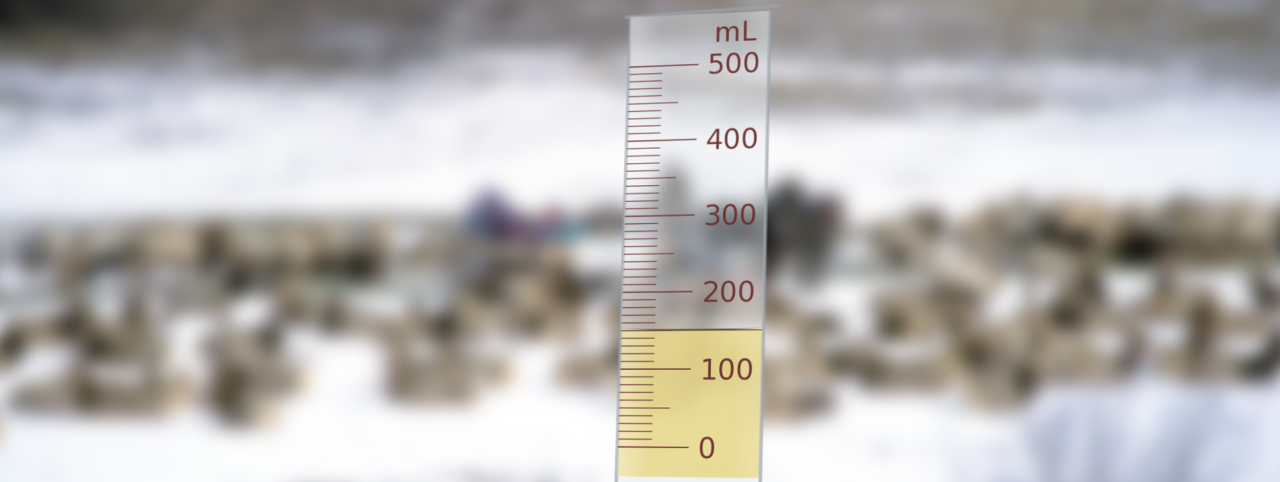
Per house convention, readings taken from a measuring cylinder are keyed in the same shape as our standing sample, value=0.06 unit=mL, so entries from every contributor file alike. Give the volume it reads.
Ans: value=150 unit=mL
